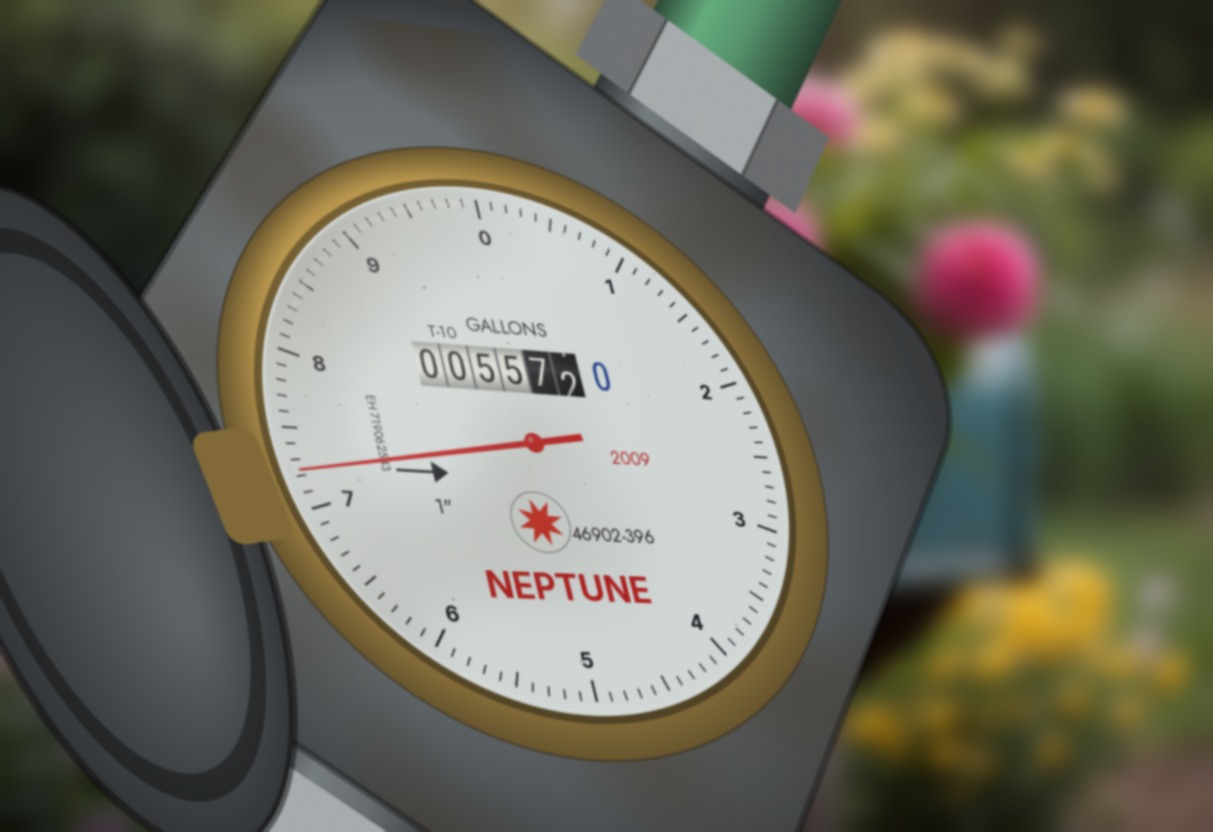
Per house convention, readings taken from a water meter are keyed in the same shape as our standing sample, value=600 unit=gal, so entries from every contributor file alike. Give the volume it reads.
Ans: value=55717.2 unit=gal
